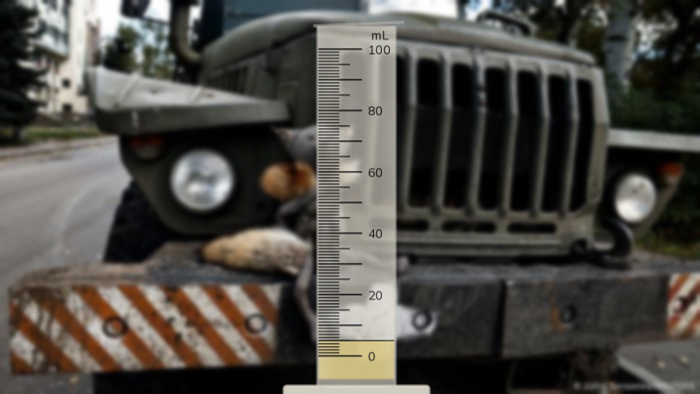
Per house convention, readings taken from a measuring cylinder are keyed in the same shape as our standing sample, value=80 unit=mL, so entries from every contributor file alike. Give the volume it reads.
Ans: value=5 unit=mL
